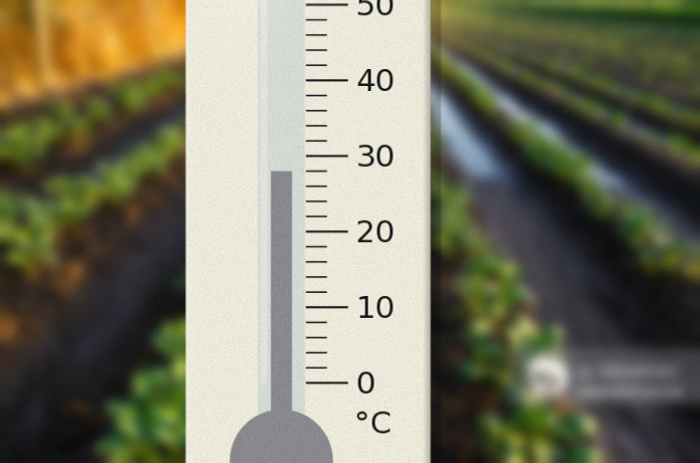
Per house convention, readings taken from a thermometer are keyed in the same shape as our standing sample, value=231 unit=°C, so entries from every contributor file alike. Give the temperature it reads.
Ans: value=28 unit=°C
